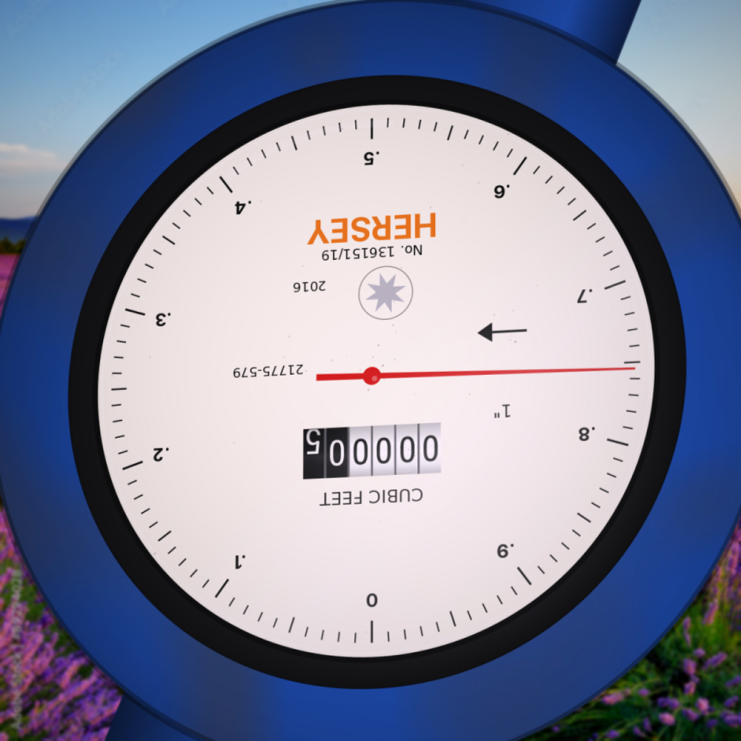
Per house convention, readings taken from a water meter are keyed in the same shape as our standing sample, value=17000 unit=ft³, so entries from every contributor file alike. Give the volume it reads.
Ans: value=4.75 unit=ft³
